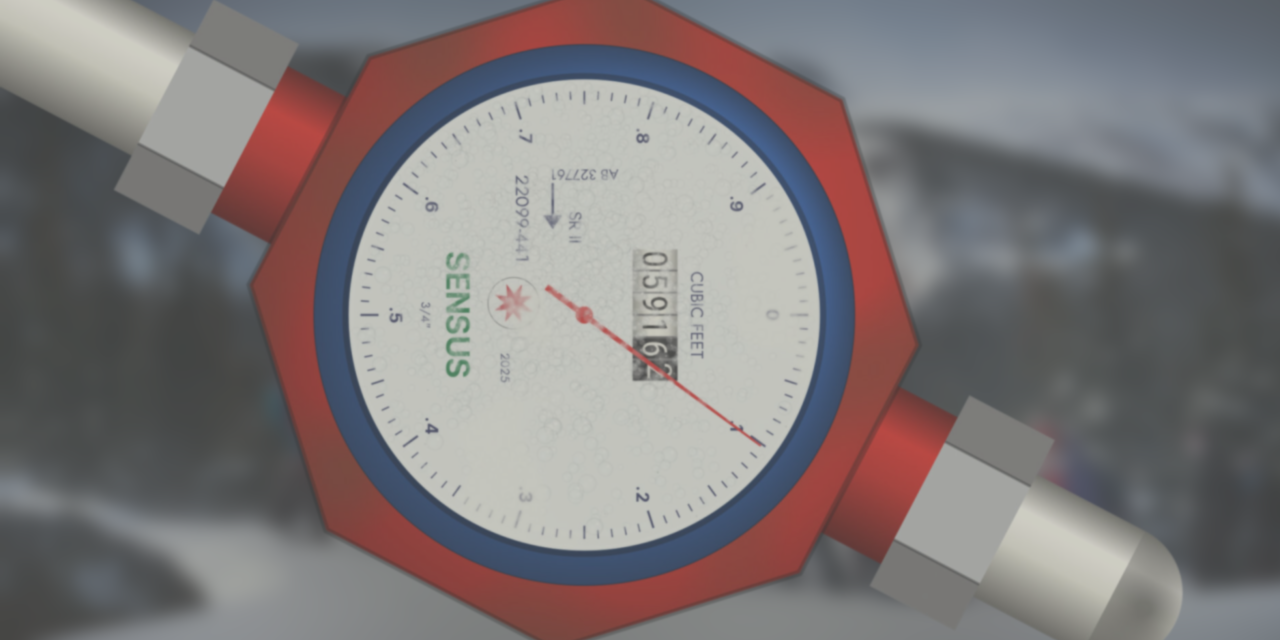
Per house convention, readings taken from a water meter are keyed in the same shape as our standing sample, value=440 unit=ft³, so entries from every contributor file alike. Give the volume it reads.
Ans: value=59162.10 unit=ft³
